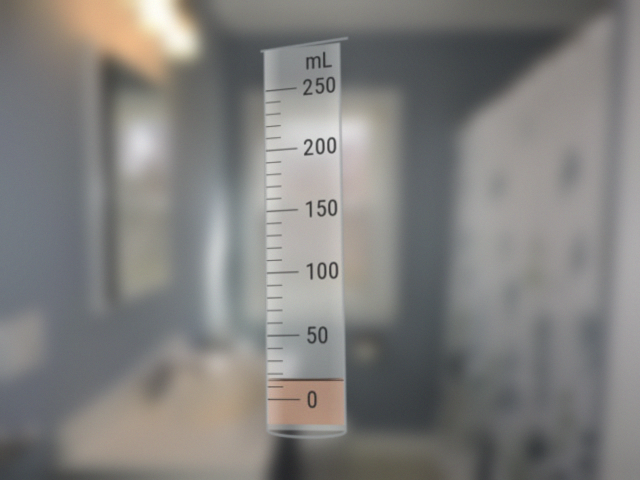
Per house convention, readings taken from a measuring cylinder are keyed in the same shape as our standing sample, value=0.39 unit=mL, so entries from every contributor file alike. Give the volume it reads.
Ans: value=15 unit=mL
